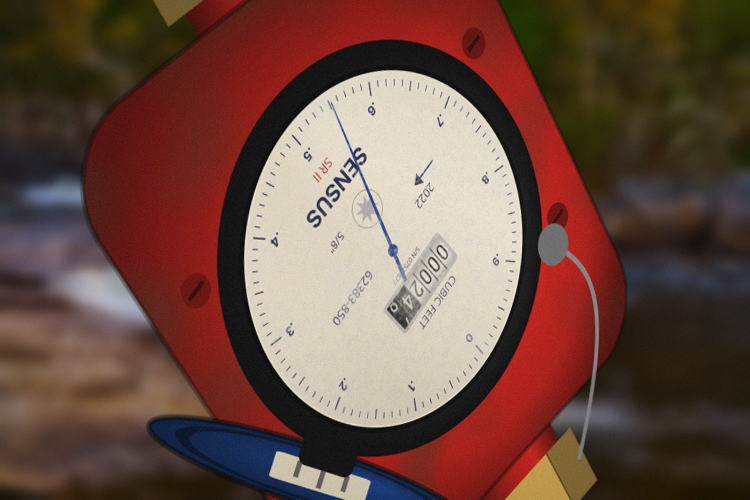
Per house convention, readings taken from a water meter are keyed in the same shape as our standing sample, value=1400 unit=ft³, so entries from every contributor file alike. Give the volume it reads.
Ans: value=247.55 unit=ft³
